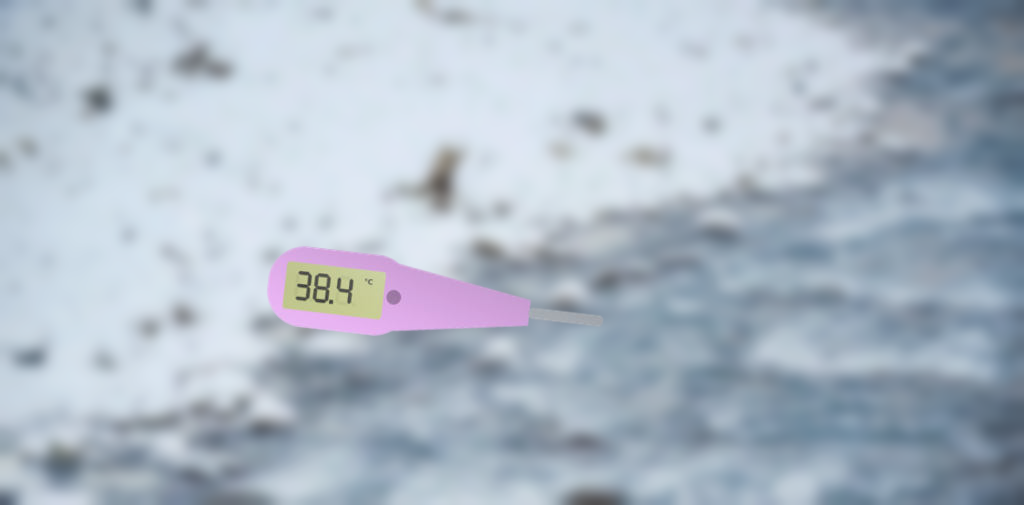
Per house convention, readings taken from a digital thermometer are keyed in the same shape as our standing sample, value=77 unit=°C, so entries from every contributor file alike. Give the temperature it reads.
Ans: value=38.4 unit=°C
